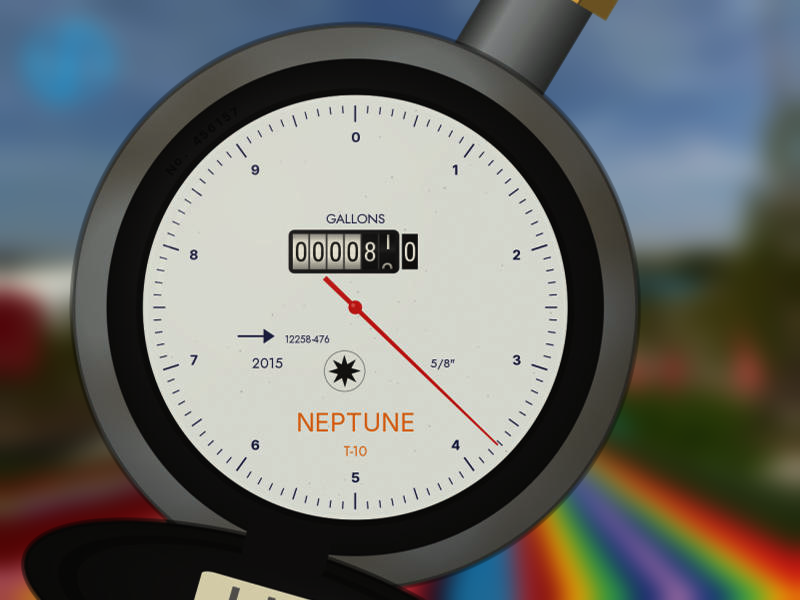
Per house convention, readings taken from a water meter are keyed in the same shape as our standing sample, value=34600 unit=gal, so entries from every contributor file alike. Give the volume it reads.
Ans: value=813.7 unit=gal
